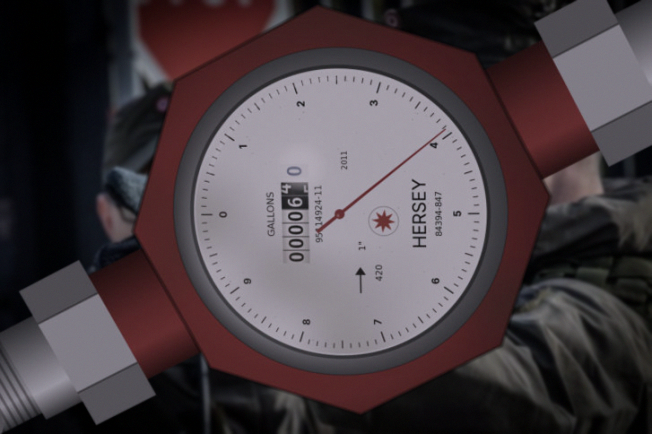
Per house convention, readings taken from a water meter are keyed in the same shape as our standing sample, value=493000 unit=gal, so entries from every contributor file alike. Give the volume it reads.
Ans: value=643.9 unit=gal
